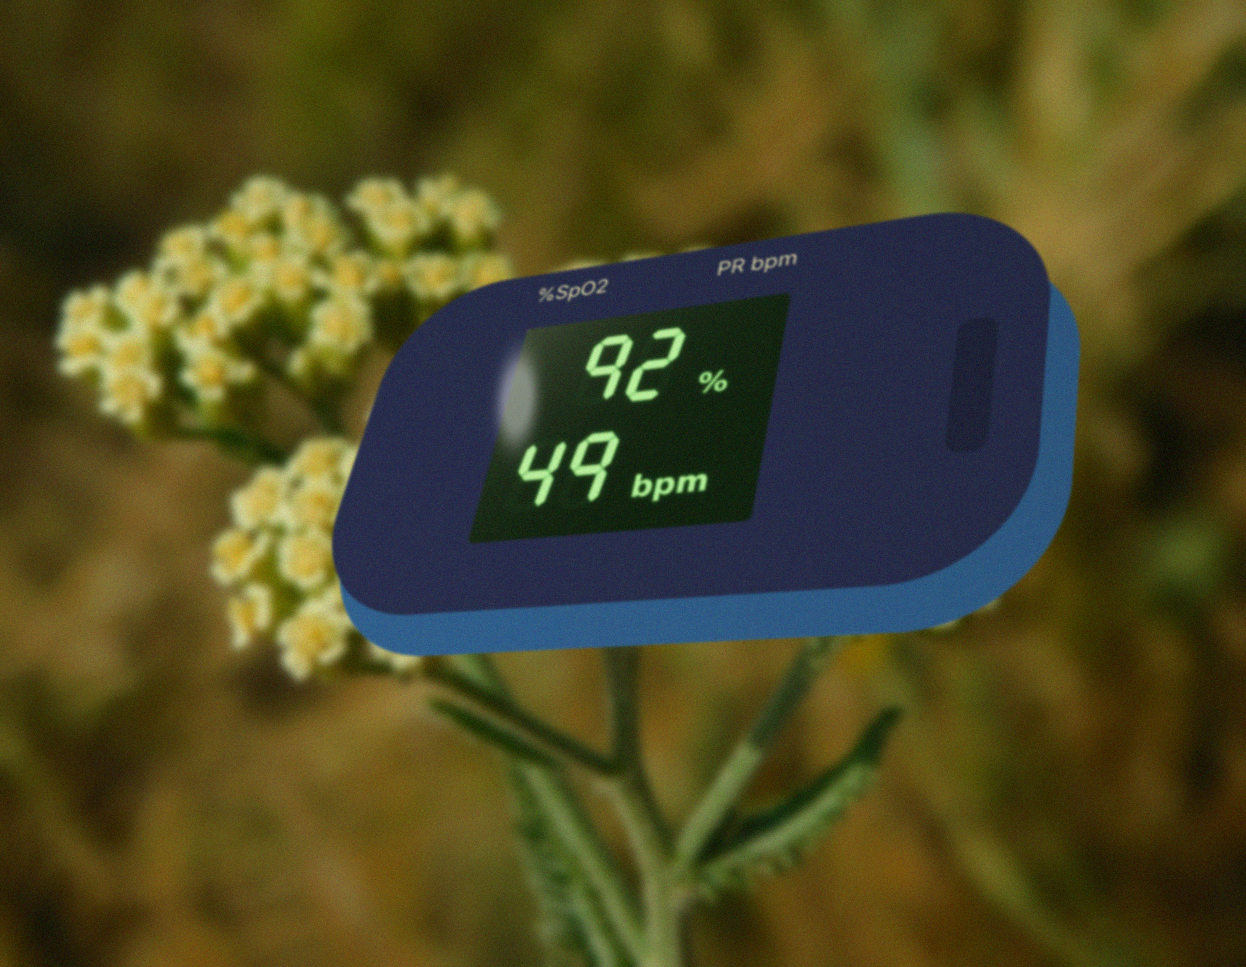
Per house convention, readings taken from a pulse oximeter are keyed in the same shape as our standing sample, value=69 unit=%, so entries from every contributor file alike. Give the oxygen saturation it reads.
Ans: value=92 unit=%
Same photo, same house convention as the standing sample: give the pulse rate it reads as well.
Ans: value=49 unit=bpm
